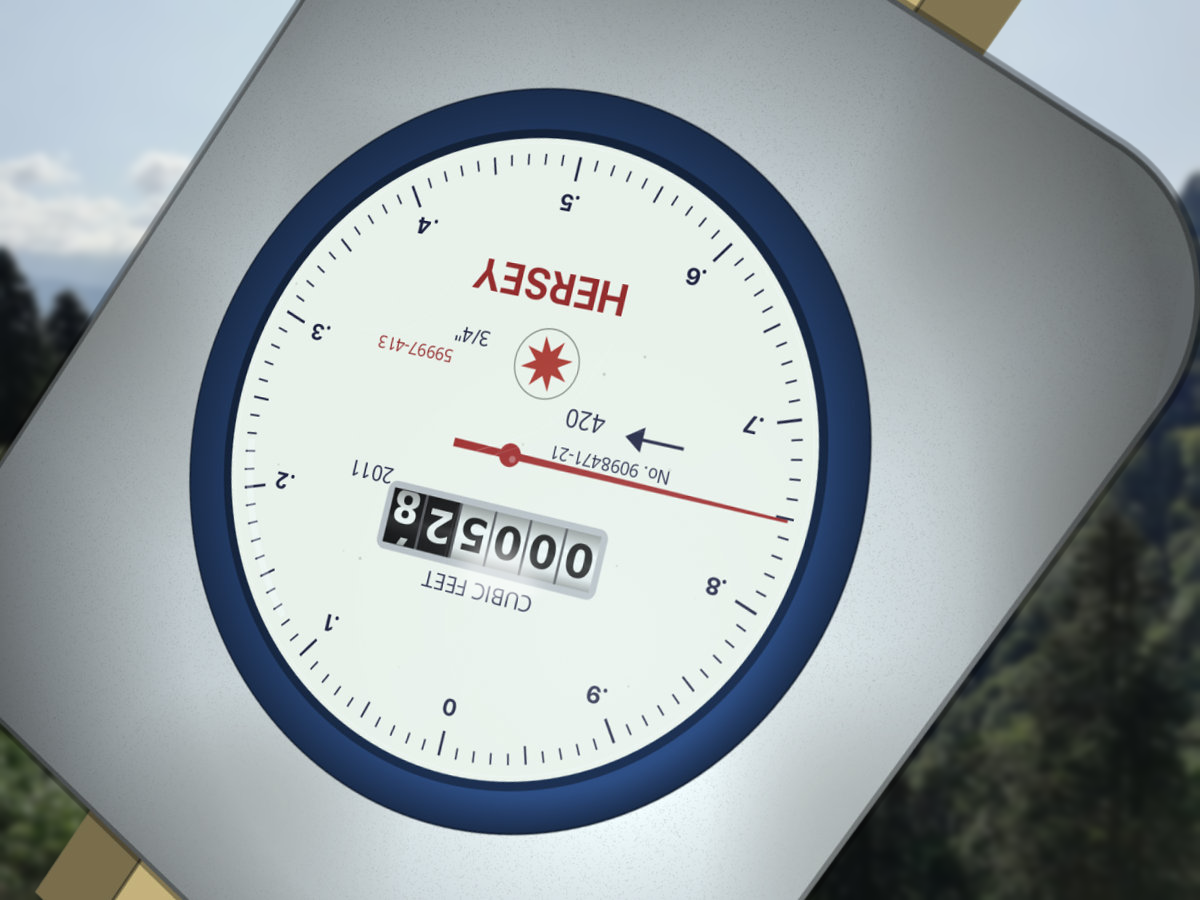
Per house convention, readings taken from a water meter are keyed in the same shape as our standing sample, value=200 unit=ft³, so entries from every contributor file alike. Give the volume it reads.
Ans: value=527.75 unit=ft³
